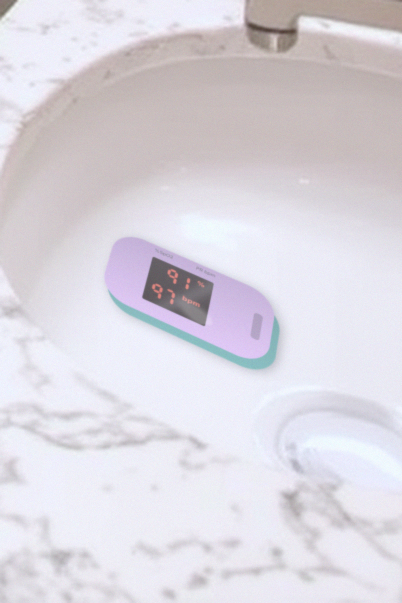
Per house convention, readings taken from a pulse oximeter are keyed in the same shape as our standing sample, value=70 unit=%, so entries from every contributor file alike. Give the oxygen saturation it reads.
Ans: value=91 unit=%
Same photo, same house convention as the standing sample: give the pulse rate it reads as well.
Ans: value=97 unit=bpm
